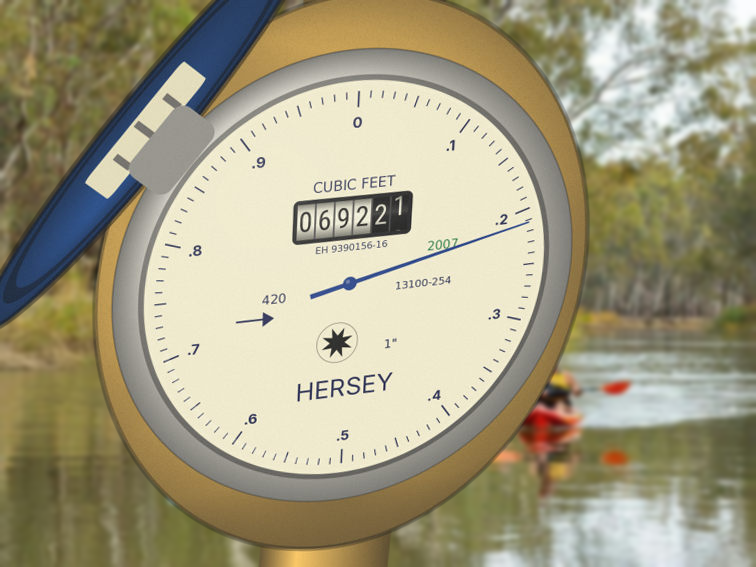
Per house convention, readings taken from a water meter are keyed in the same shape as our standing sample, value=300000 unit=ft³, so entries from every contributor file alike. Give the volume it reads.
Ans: value=69221.21 unit=ft³
